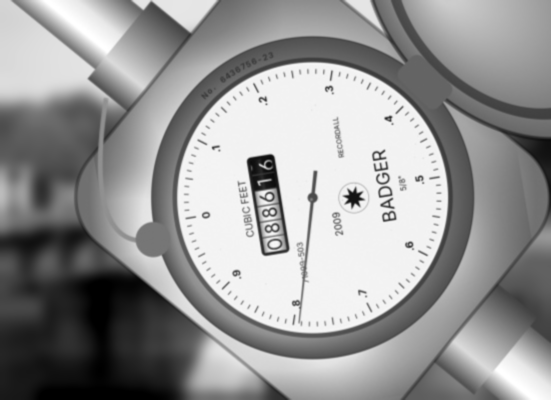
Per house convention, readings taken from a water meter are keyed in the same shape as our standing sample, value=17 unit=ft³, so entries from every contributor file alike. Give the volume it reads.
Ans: value=88615.79 unit=ft³
